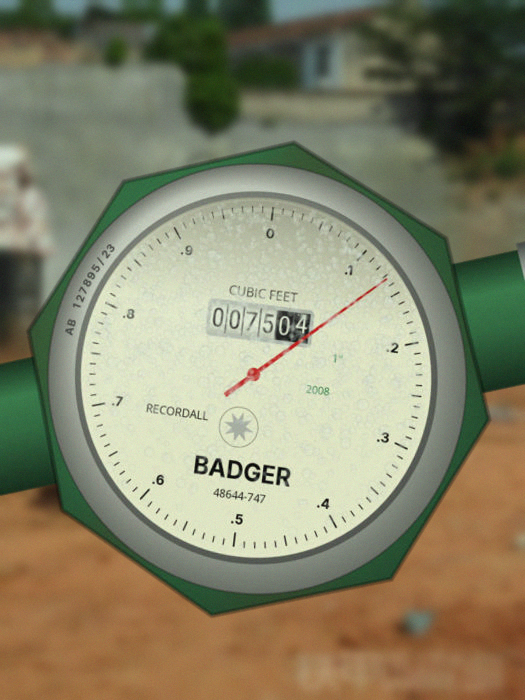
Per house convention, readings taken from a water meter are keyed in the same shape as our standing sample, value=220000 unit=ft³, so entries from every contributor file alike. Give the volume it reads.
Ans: value=7504.13 unit=ft³
